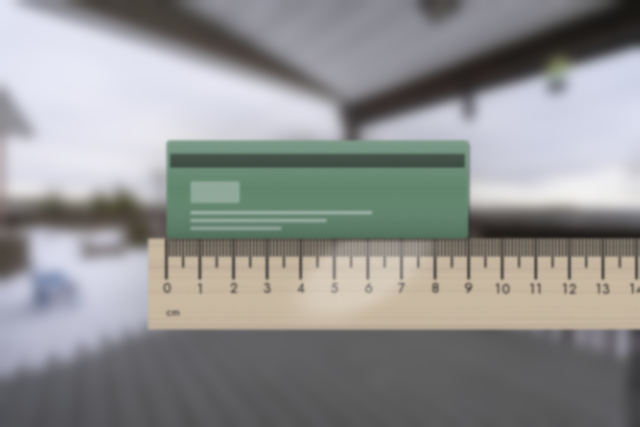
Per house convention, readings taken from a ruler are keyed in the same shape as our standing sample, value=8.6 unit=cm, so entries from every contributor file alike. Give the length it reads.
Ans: value=9 unit=cm
